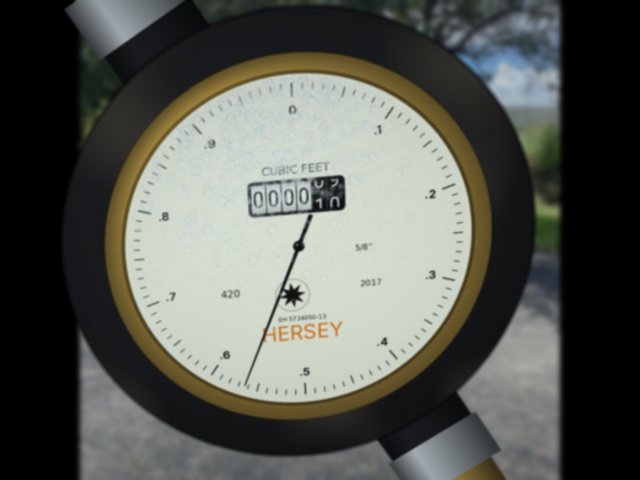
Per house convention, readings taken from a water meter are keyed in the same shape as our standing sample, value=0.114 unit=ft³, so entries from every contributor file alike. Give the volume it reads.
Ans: value=9.56 unit=ft³
